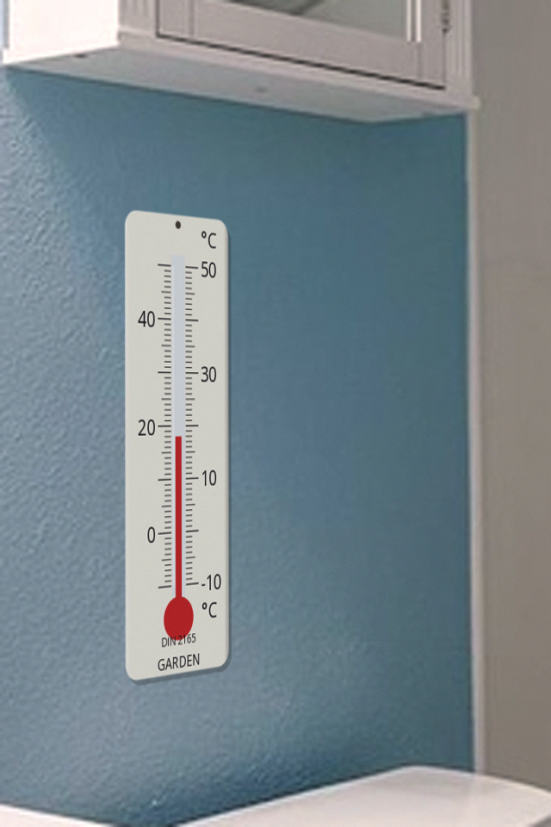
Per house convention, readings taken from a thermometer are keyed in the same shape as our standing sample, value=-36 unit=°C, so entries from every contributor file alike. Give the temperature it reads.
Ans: value=18 unit=°C
